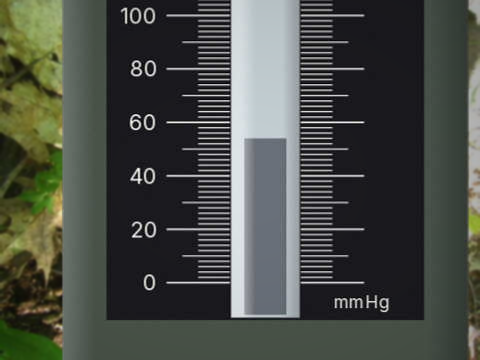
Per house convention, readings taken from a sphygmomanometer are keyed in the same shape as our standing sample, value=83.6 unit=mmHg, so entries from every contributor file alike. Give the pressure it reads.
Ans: value=54 unit=mmHg
